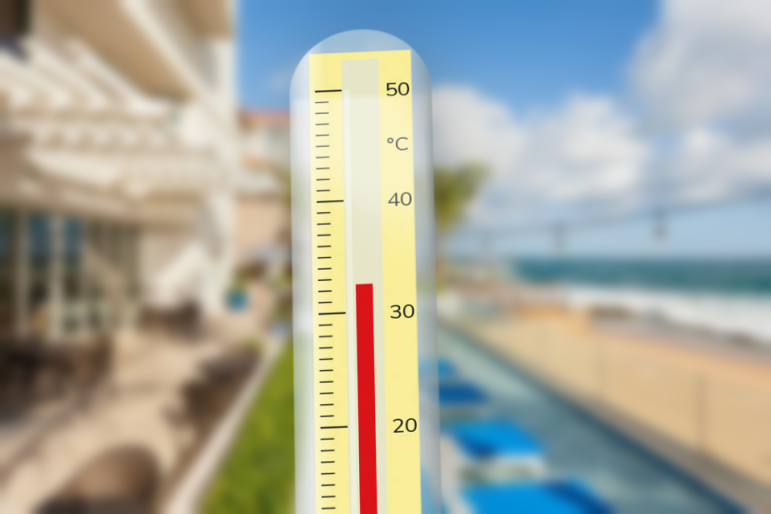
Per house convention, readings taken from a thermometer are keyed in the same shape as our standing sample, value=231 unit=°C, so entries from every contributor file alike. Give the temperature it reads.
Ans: value=32.5 unit=°C
